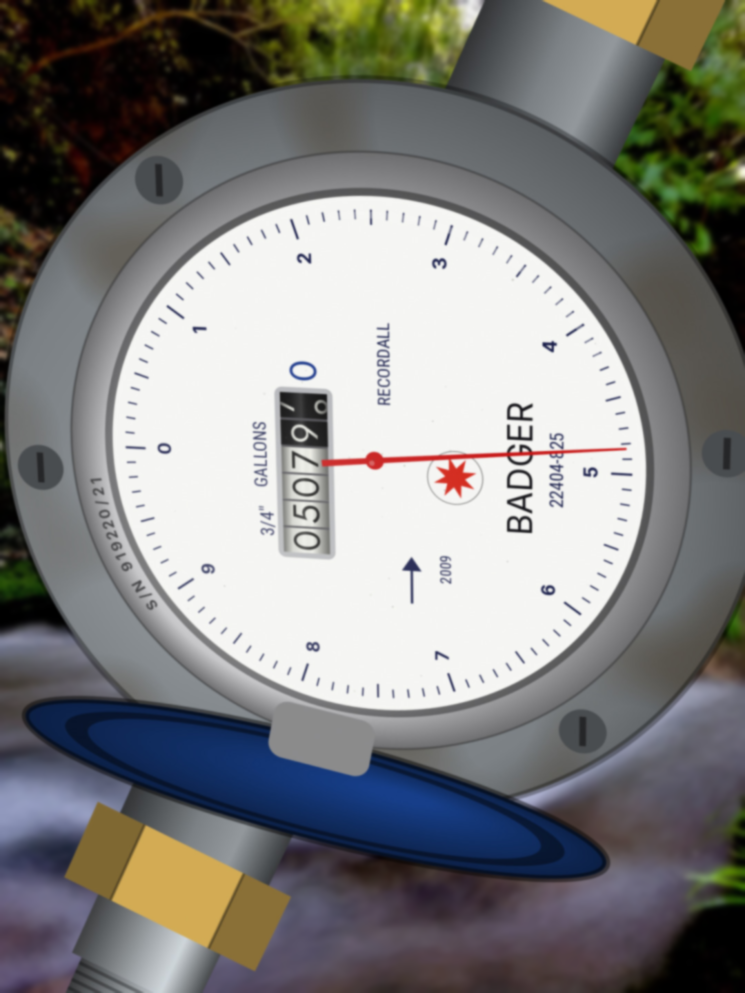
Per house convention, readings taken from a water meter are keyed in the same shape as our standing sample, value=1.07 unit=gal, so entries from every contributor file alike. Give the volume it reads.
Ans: value=507974.8 unit=gal
